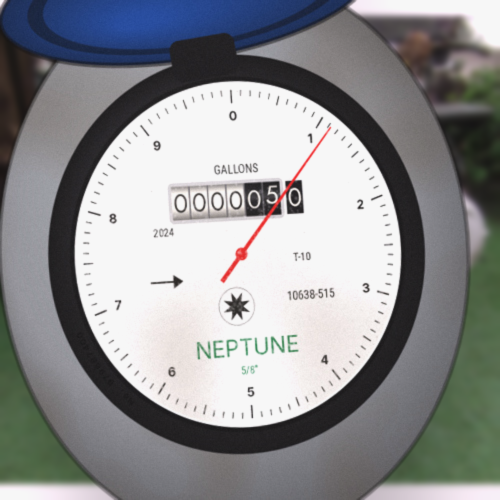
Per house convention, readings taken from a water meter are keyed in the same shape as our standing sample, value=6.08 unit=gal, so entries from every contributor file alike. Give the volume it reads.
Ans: value=51.1 unit=gal
